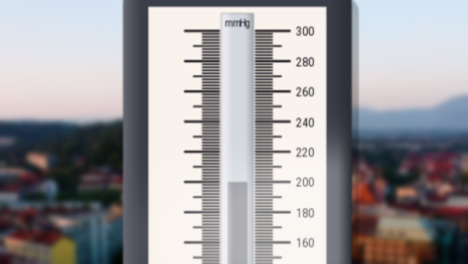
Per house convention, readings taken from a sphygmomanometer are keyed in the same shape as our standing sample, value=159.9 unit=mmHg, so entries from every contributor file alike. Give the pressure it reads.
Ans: value=200 unit=mmHg
